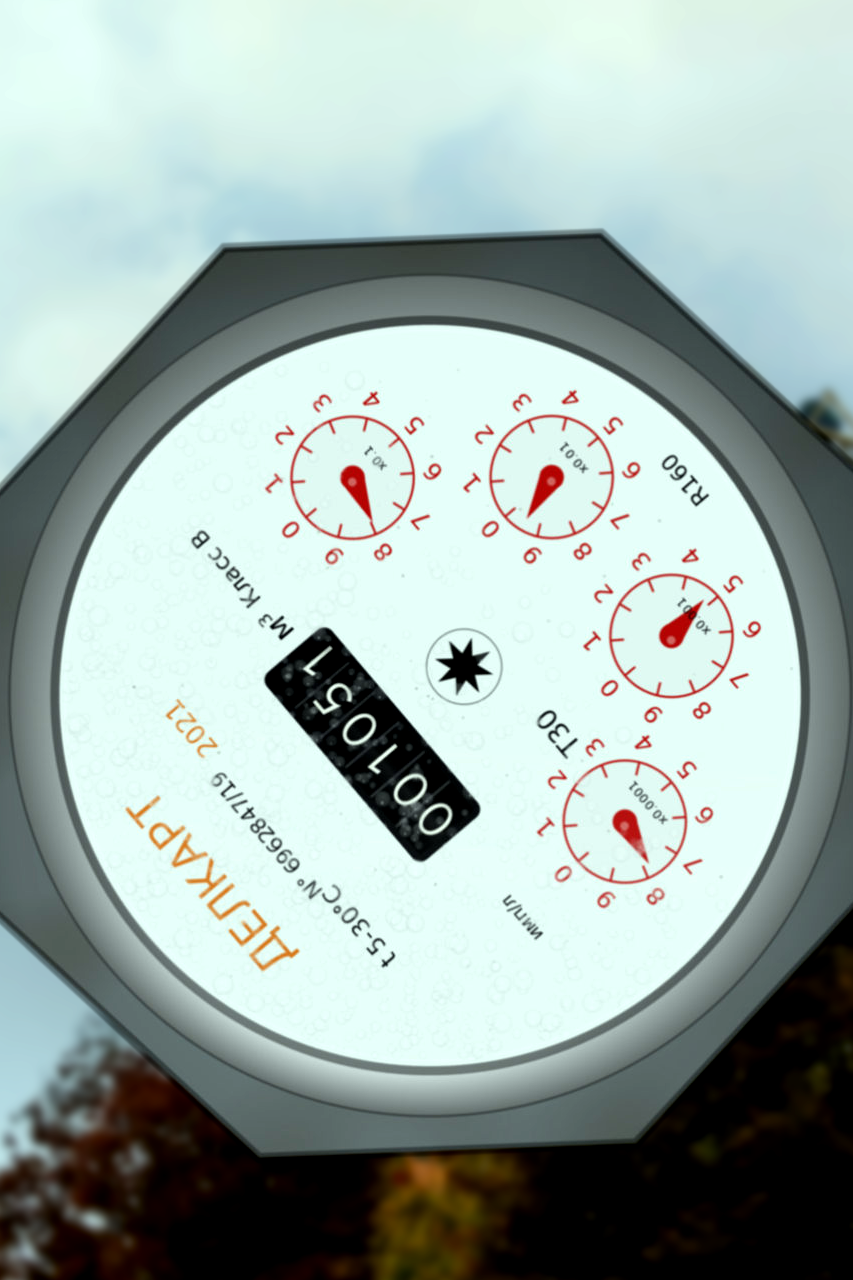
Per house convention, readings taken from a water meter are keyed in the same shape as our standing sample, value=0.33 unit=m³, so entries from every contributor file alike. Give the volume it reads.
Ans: value=1050.7947 unit=m³
